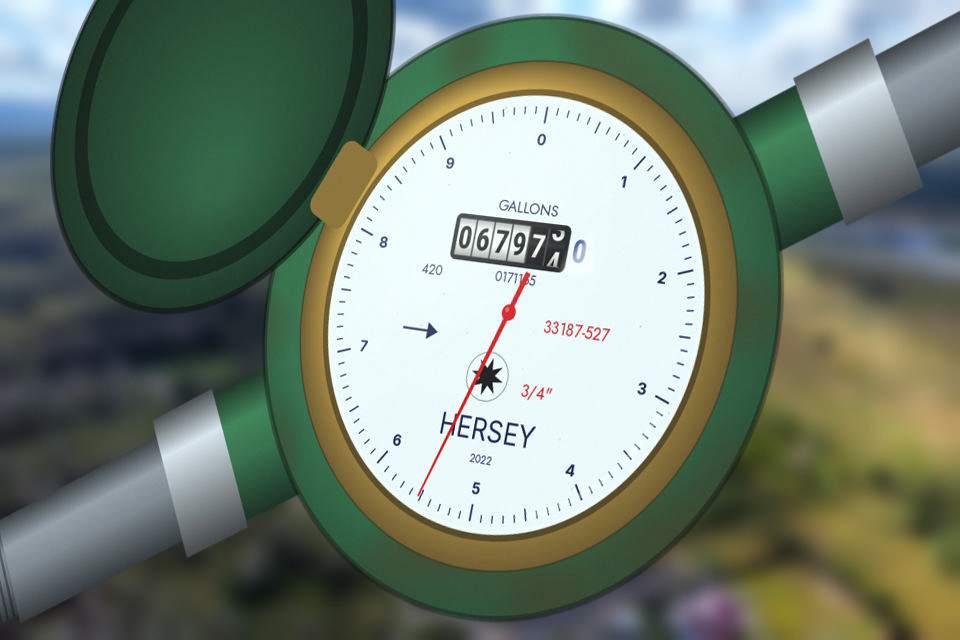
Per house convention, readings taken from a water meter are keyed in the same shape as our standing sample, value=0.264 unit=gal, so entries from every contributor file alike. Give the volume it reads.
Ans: value=679735.5 unit=gal
